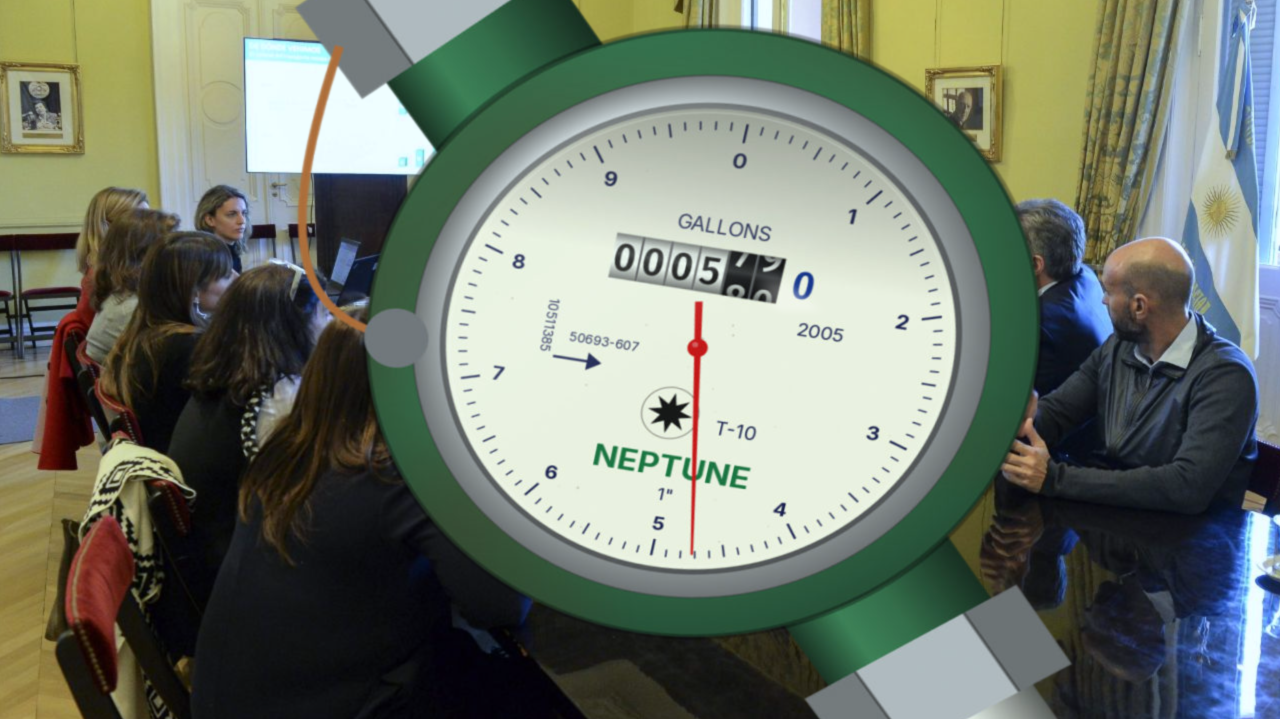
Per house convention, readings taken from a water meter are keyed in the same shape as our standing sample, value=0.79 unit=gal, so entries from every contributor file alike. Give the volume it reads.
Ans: value=5794.7 unit=gal
